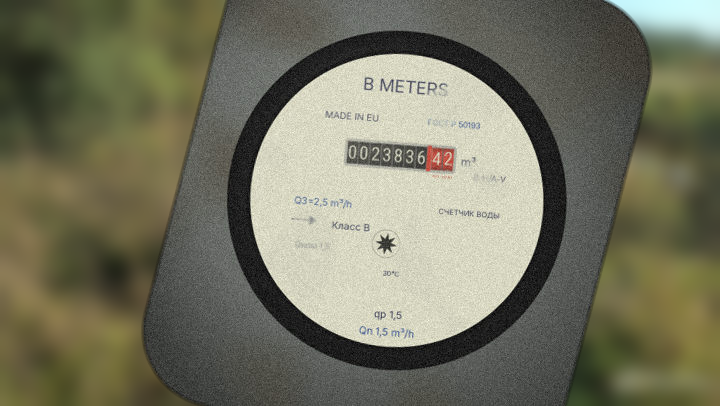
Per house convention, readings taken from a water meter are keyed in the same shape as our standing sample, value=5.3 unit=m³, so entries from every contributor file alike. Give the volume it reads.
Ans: value=23836.42 unit=m³
